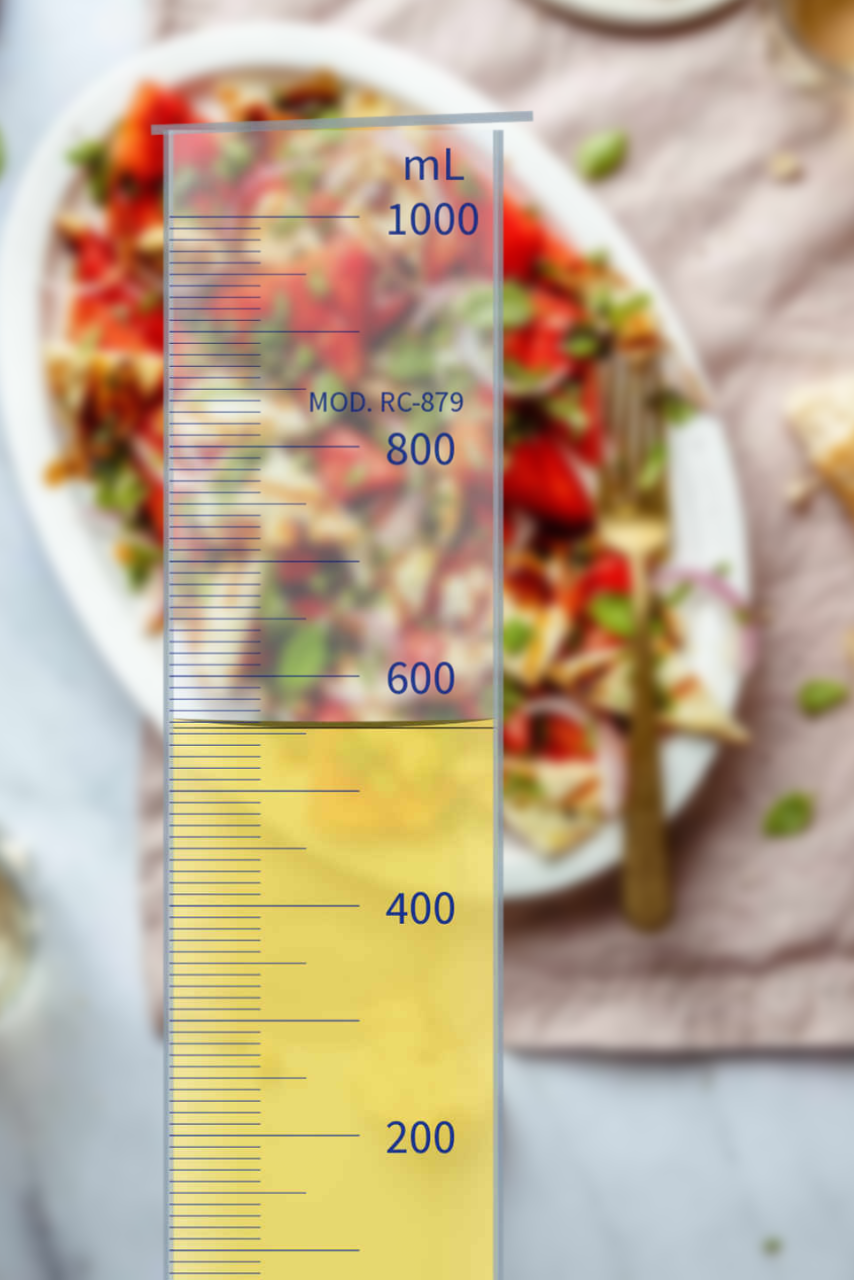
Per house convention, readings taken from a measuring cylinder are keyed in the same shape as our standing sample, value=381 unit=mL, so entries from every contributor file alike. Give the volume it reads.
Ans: value=555 unit=mL
